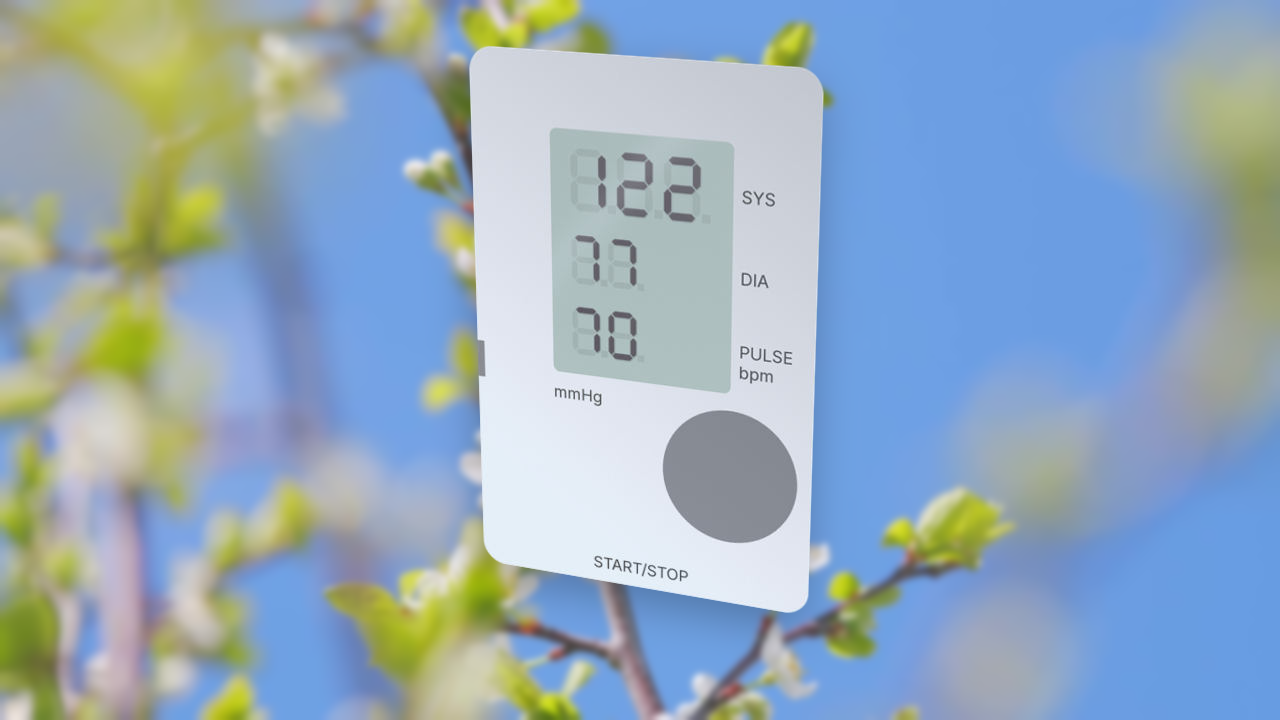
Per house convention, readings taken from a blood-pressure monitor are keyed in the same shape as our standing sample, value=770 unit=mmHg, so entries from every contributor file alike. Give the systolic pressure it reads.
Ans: value=122 unit=mmHg
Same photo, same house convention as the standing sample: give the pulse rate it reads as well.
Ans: value=70 unit=bpm
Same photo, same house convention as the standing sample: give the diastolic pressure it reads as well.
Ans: value=77 unit=mmHg
